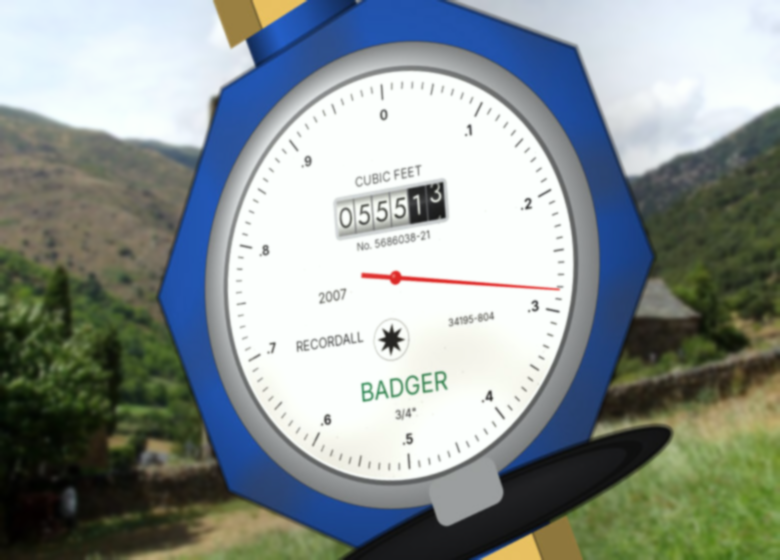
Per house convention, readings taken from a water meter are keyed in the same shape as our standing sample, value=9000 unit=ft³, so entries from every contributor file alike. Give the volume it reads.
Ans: value=55513.28 unit=ft³
